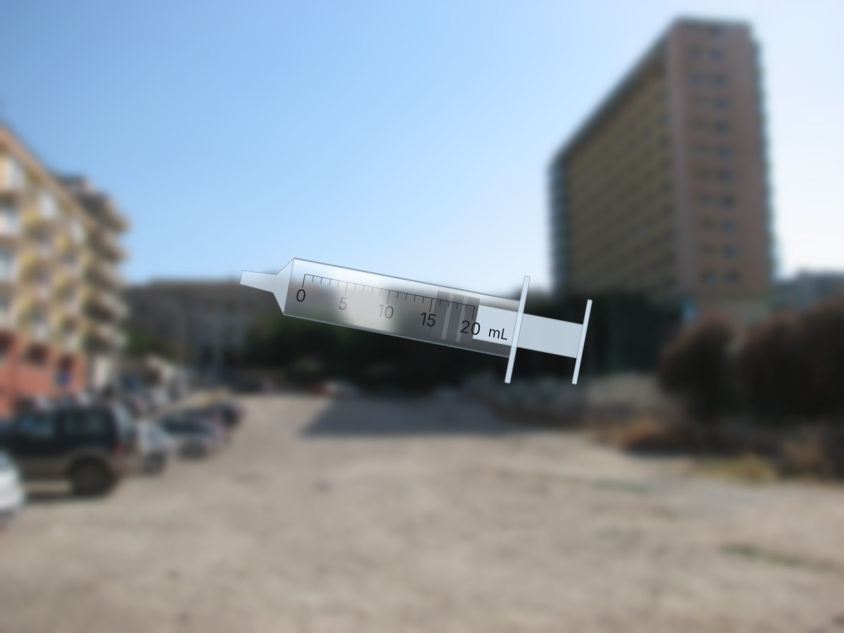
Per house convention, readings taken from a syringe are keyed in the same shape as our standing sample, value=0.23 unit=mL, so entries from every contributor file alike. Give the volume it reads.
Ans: value=15.5 unit=mL
